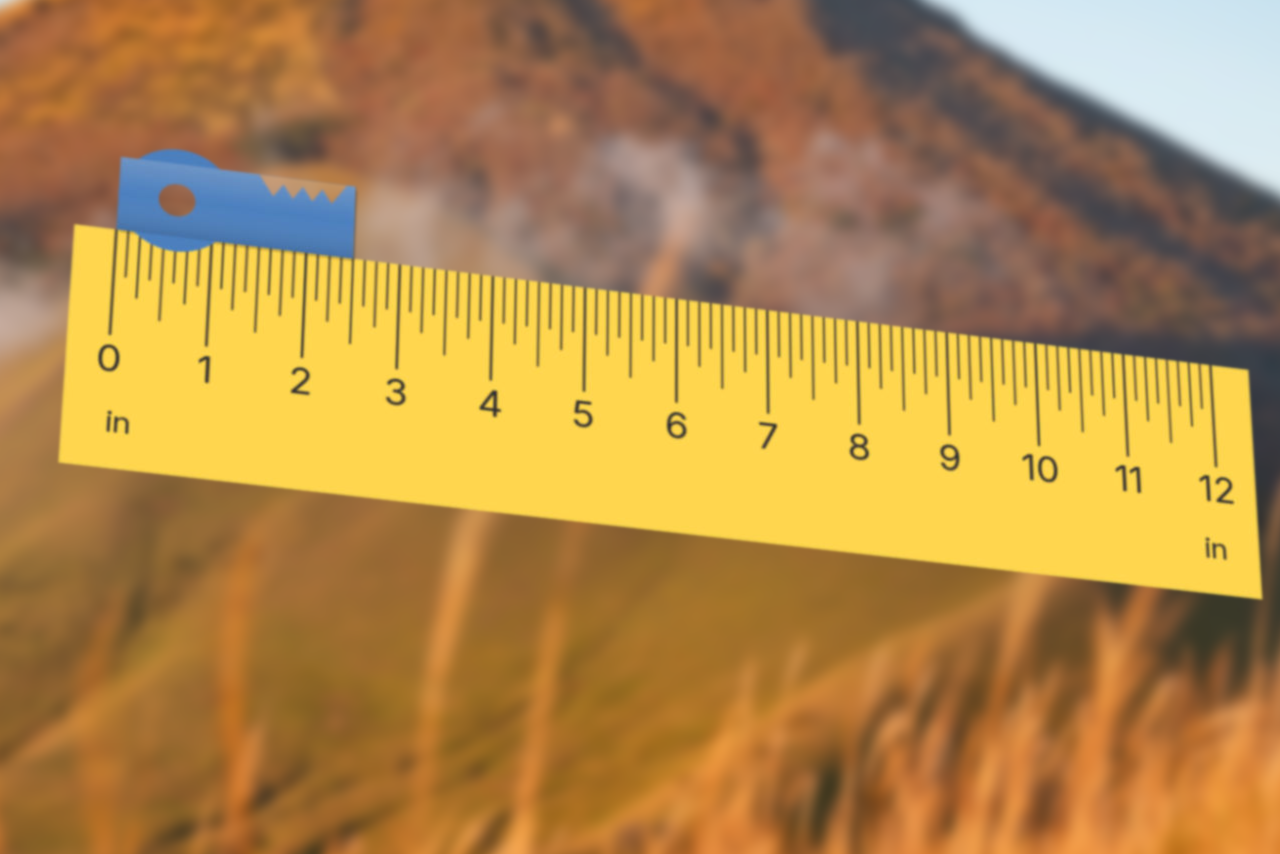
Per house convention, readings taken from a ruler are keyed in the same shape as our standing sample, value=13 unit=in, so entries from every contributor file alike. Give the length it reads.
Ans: value=2.5 unit=in
